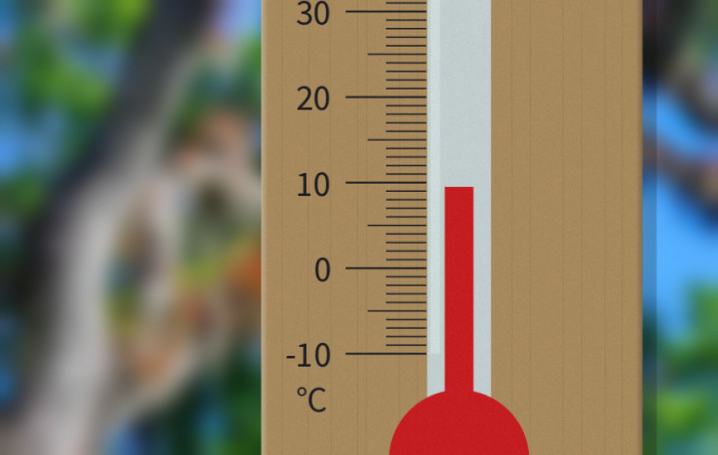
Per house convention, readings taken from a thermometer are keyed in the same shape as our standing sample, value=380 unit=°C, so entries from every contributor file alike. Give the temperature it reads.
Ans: value=9.5 unit=°C
